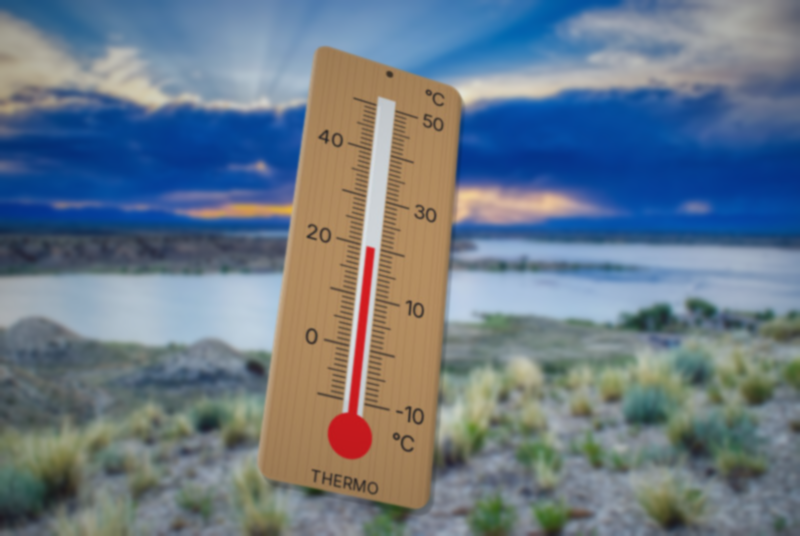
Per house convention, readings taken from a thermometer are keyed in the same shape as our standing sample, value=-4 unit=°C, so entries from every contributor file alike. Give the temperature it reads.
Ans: value=20 unit=°C
